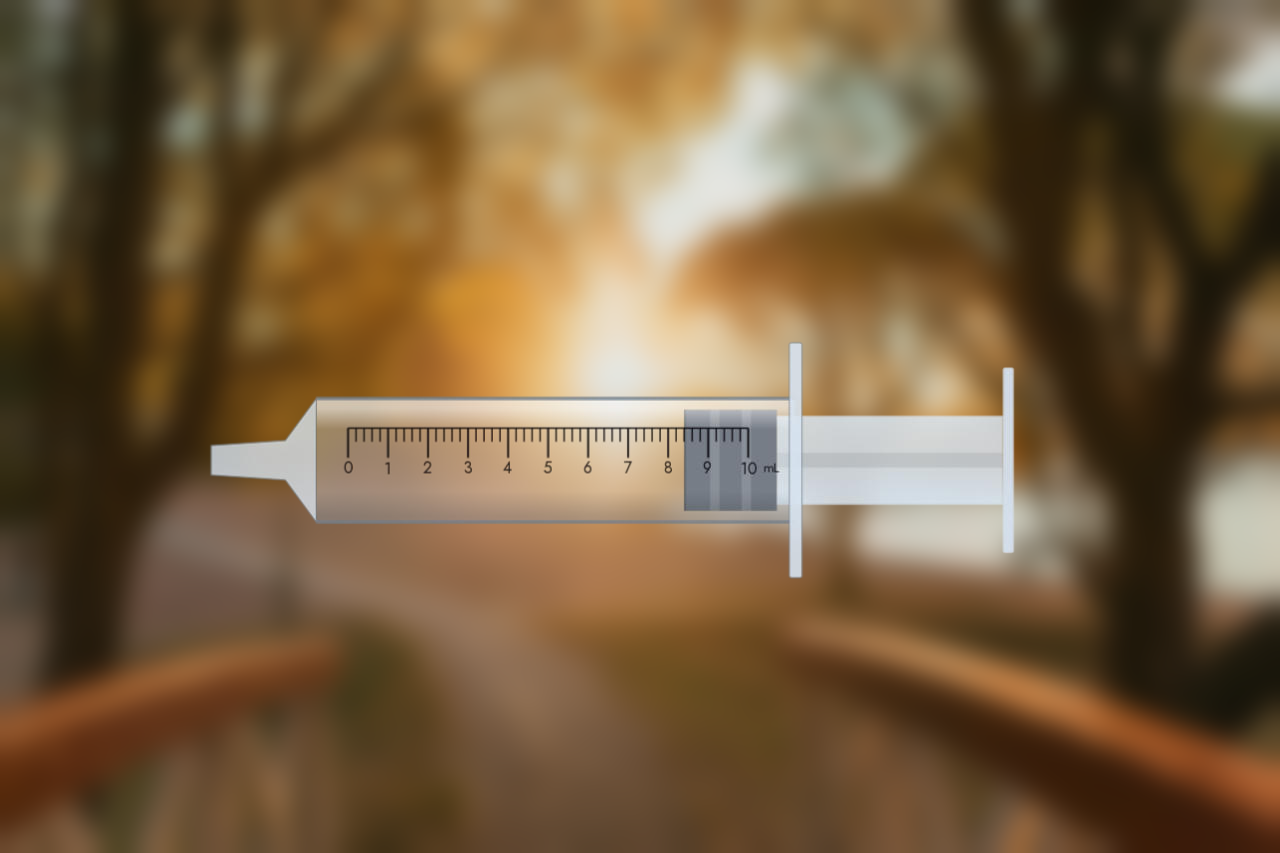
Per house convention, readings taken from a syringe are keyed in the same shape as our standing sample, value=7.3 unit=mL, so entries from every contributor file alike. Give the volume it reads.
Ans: value=8.4 unit=mL
